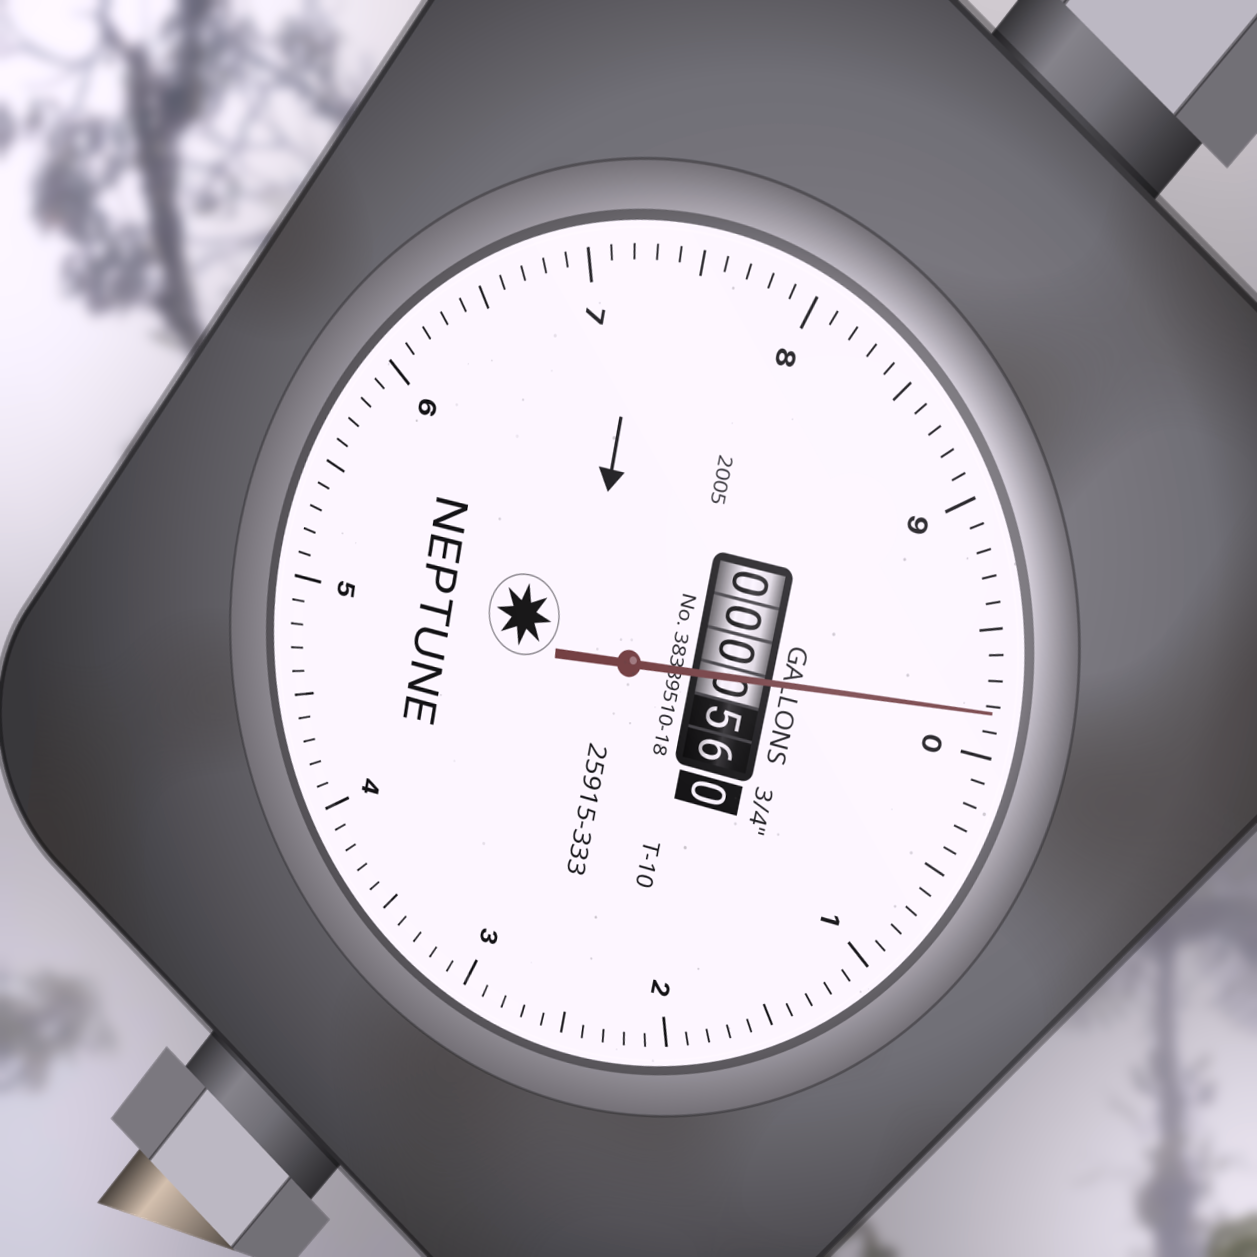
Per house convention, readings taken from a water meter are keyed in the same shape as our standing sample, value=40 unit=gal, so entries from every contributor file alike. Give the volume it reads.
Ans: value=559.8 unit=gal
